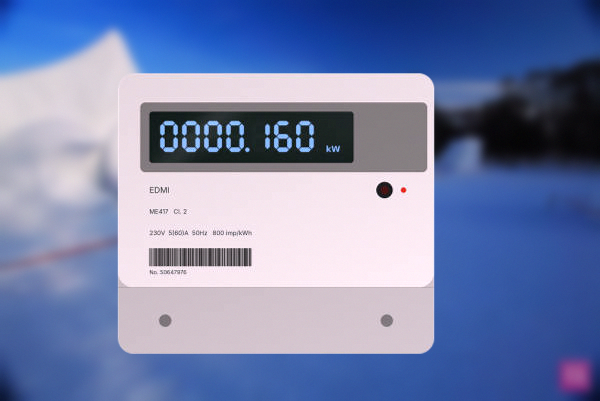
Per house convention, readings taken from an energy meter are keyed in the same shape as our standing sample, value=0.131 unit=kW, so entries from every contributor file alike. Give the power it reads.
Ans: value=0.160 unit=kW
